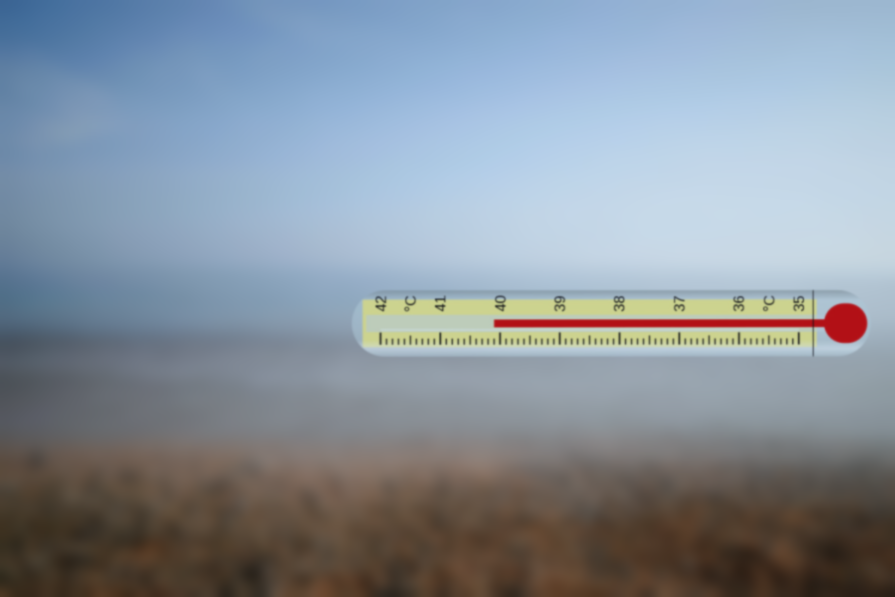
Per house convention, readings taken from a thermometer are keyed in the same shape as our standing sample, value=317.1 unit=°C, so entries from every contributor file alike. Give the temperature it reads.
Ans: value=40.1 unit=°C
